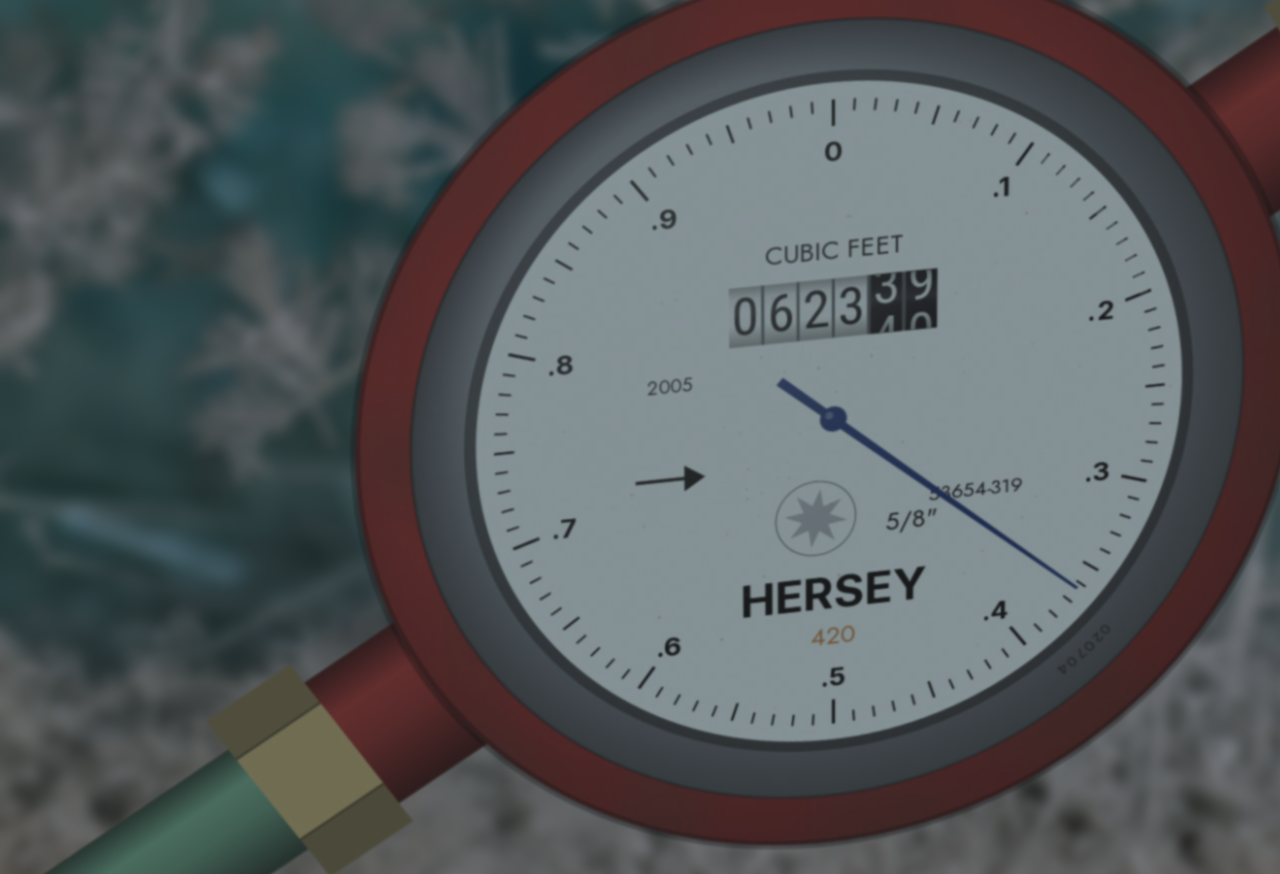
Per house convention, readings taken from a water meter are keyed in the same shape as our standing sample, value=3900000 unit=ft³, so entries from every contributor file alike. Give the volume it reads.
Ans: value=62339.36 unit=ft³
